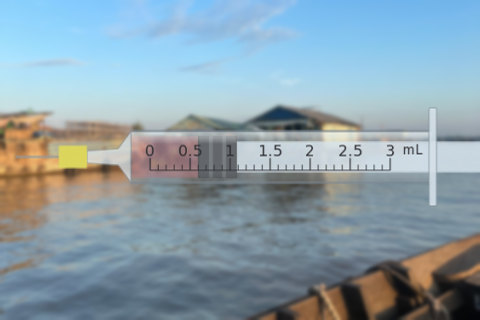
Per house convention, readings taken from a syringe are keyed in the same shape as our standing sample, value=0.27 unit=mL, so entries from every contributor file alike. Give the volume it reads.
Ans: value=0.6 unit=mL
